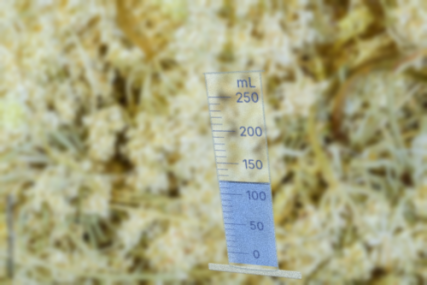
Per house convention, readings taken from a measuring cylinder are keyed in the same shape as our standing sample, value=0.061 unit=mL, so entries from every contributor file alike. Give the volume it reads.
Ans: value=120 unit=mL
